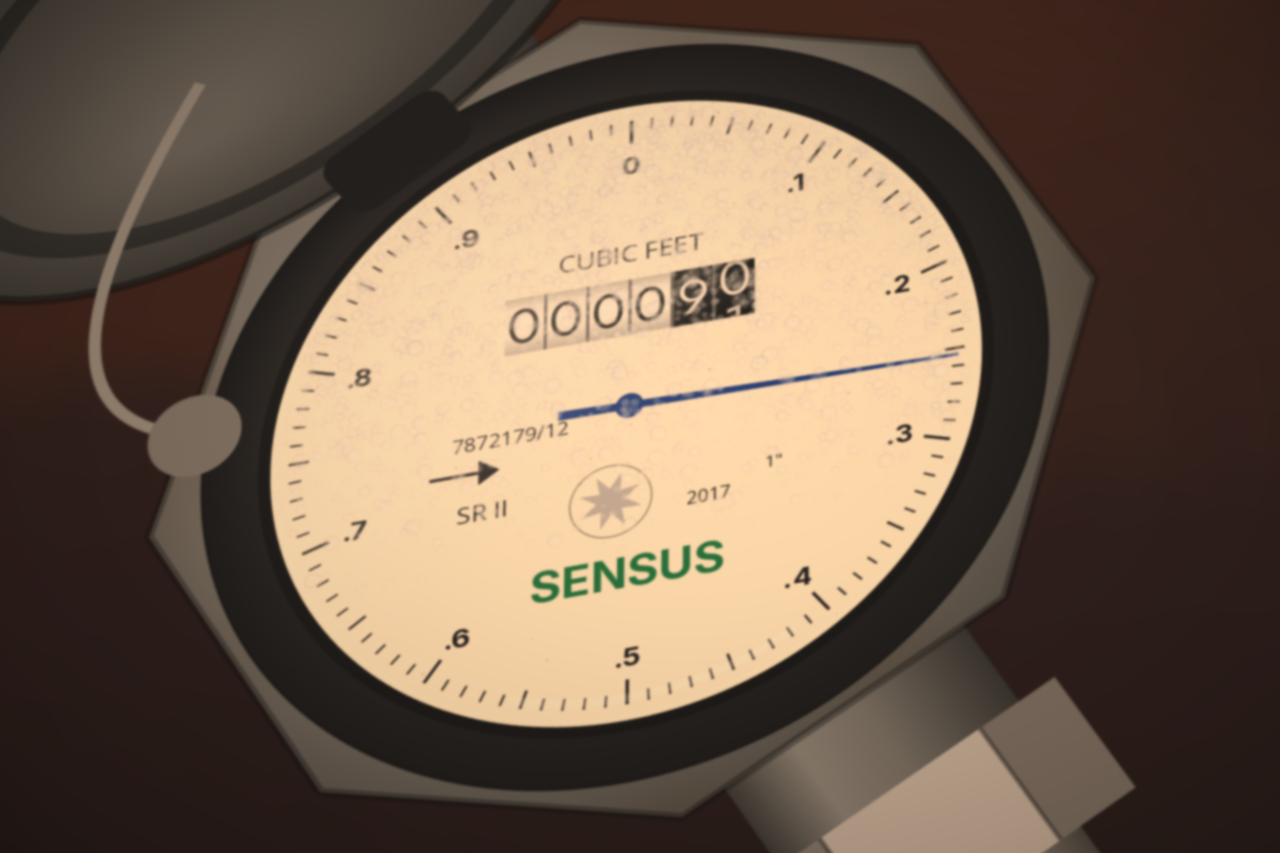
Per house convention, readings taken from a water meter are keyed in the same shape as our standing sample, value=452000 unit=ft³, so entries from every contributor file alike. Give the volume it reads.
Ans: value=90.25 unit=ft³
